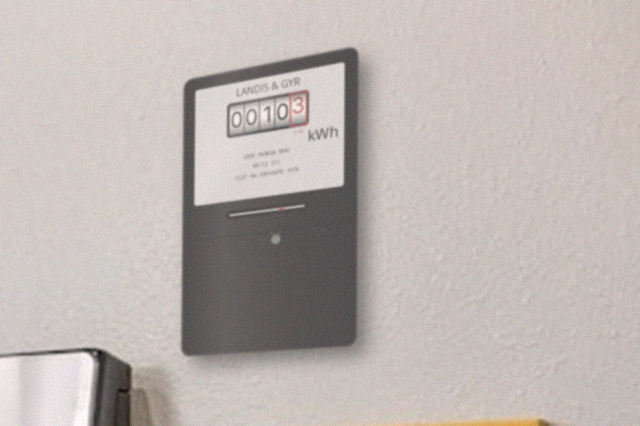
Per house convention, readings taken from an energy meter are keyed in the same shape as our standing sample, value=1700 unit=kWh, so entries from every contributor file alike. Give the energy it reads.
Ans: value=10.3 unit=kWh
